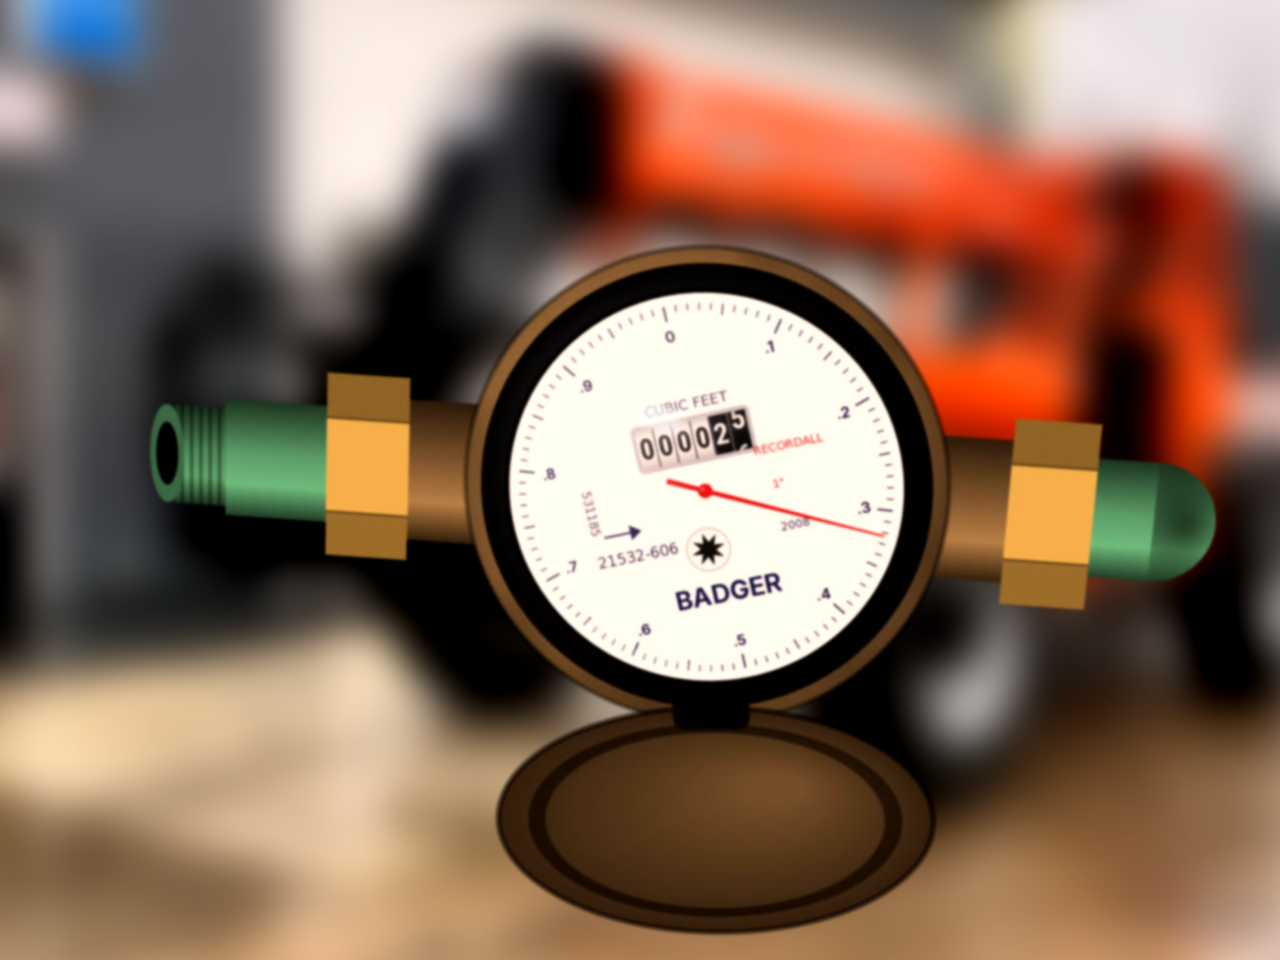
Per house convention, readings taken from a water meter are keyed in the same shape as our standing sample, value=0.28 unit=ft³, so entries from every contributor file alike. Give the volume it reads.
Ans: value=25.32 unit=ft³
